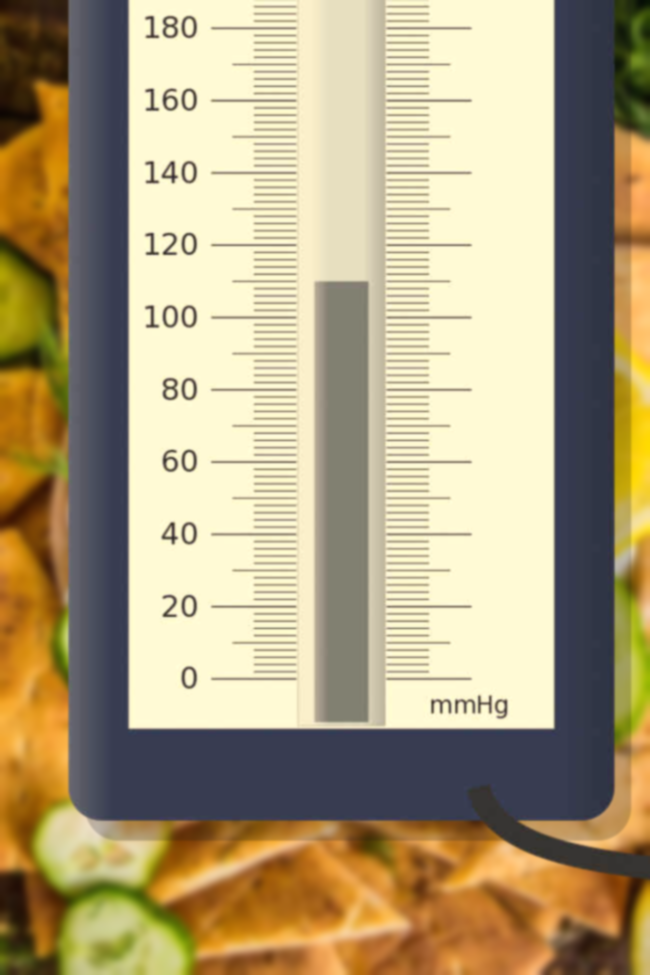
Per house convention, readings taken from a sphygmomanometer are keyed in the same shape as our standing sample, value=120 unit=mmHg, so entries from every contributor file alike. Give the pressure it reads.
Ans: value=110 unit=mmHg
